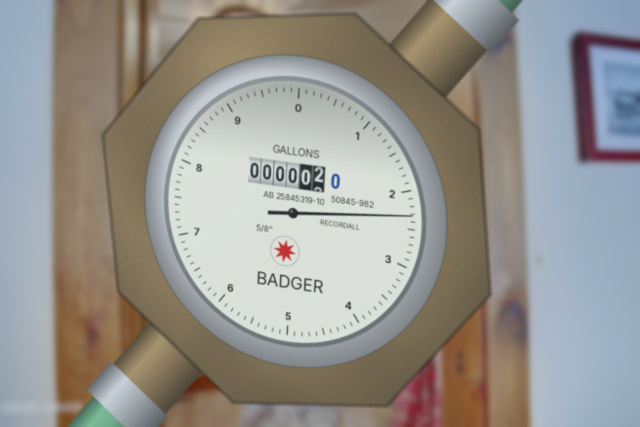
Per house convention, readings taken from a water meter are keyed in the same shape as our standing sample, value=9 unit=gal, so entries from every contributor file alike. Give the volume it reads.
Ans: value=22.3 unit=gal
